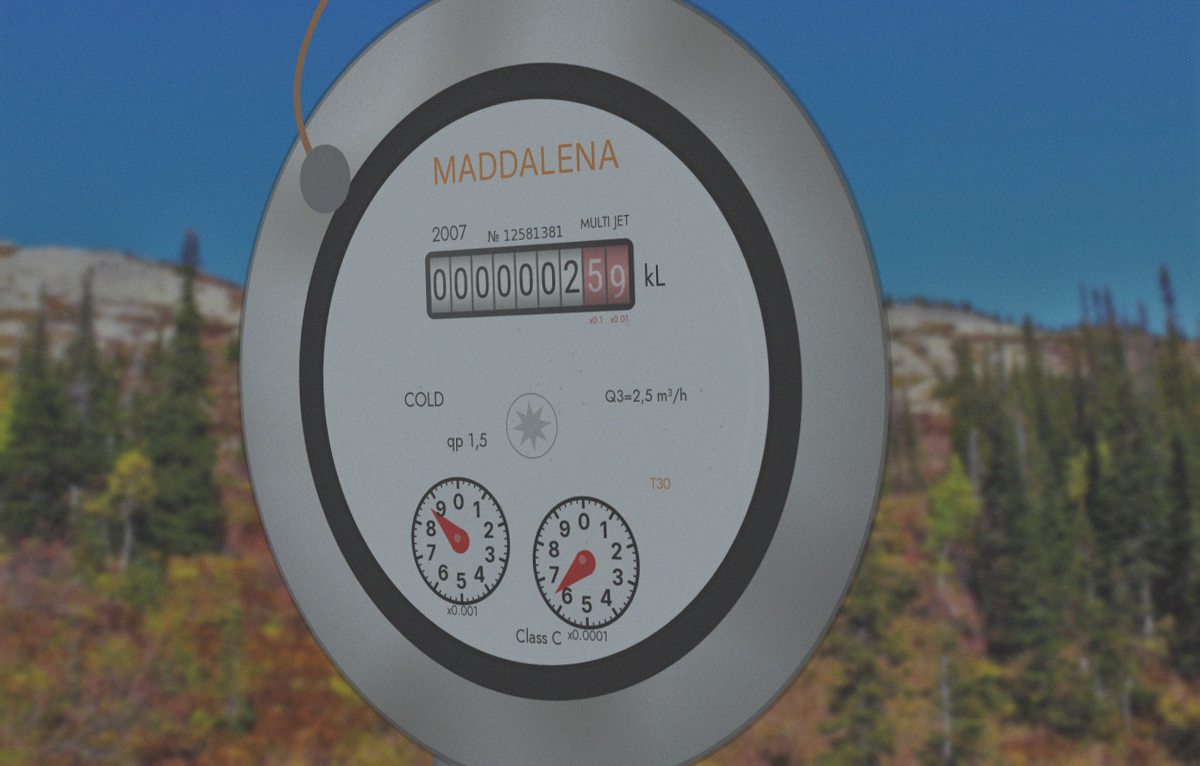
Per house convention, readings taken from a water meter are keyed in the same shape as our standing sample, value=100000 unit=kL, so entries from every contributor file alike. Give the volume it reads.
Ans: value=2.5886 unit=kL
